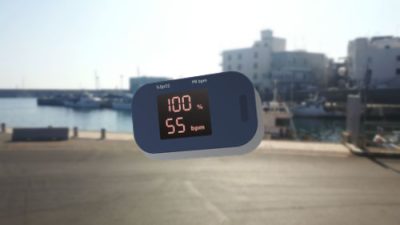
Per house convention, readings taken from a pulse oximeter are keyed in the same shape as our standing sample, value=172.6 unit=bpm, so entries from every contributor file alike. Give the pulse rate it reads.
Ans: value=55 unit=bpm
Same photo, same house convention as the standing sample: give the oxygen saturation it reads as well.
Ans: value=100 unit=%
